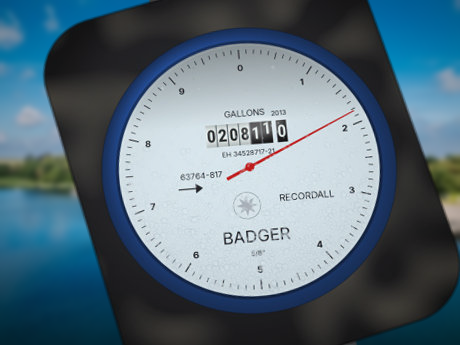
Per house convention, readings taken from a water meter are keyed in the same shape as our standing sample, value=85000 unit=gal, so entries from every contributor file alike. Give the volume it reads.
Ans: value=208111.8 unit=gal
